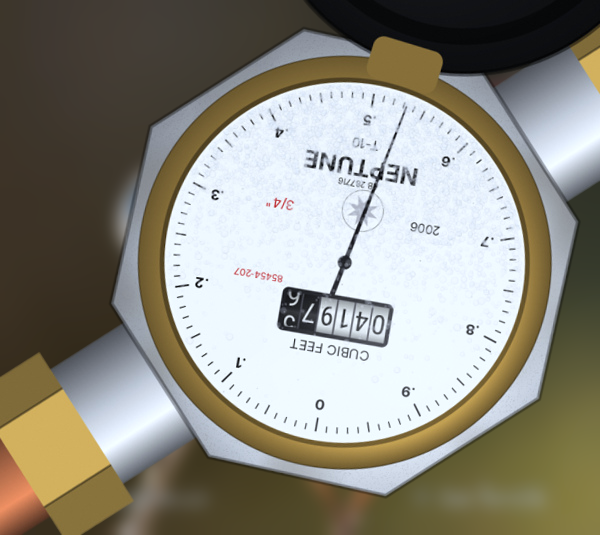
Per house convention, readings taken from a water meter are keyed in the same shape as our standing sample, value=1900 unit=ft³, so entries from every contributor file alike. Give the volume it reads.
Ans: value=41975.53 unit=ft³
